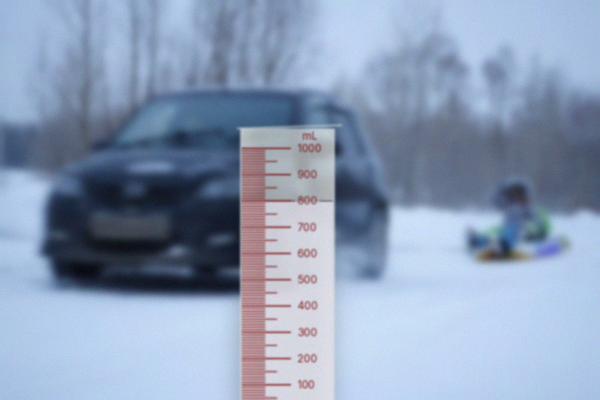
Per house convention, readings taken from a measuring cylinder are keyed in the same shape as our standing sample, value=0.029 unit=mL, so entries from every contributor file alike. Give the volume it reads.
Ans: value=800 unit=mL
